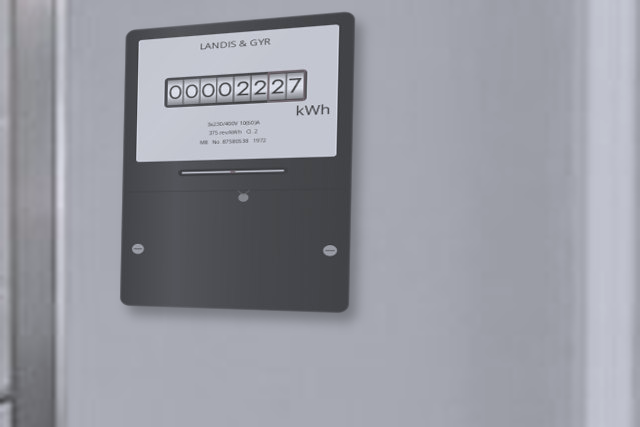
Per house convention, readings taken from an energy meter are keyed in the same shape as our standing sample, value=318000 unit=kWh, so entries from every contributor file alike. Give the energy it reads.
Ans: value=22.27 unit=kWh
